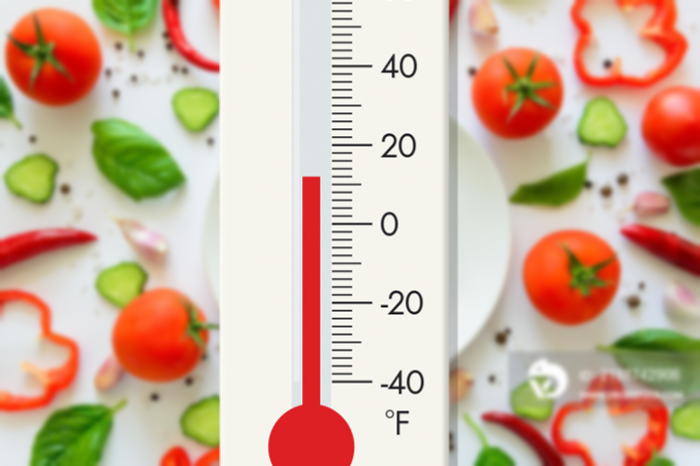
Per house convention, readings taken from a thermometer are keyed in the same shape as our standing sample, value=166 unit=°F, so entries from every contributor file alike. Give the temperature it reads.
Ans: value=12 unit=°F
